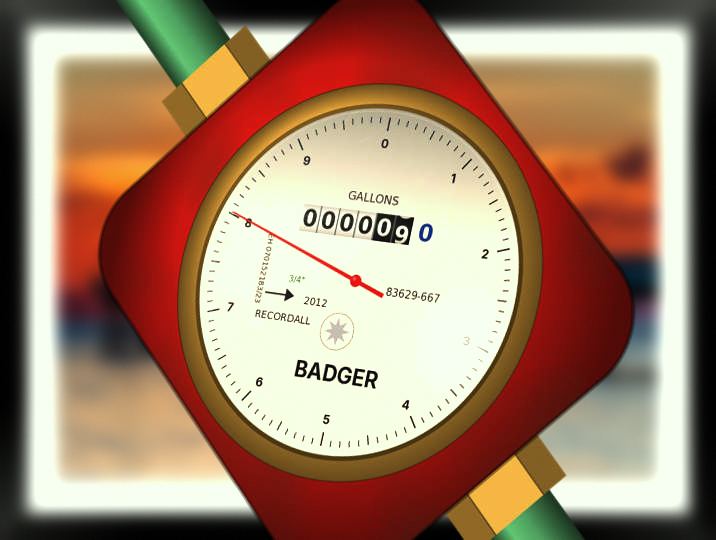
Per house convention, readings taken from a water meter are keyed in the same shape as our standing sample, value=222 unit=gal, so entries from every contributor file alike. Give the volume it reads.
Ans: value=88.0 unit=gal
